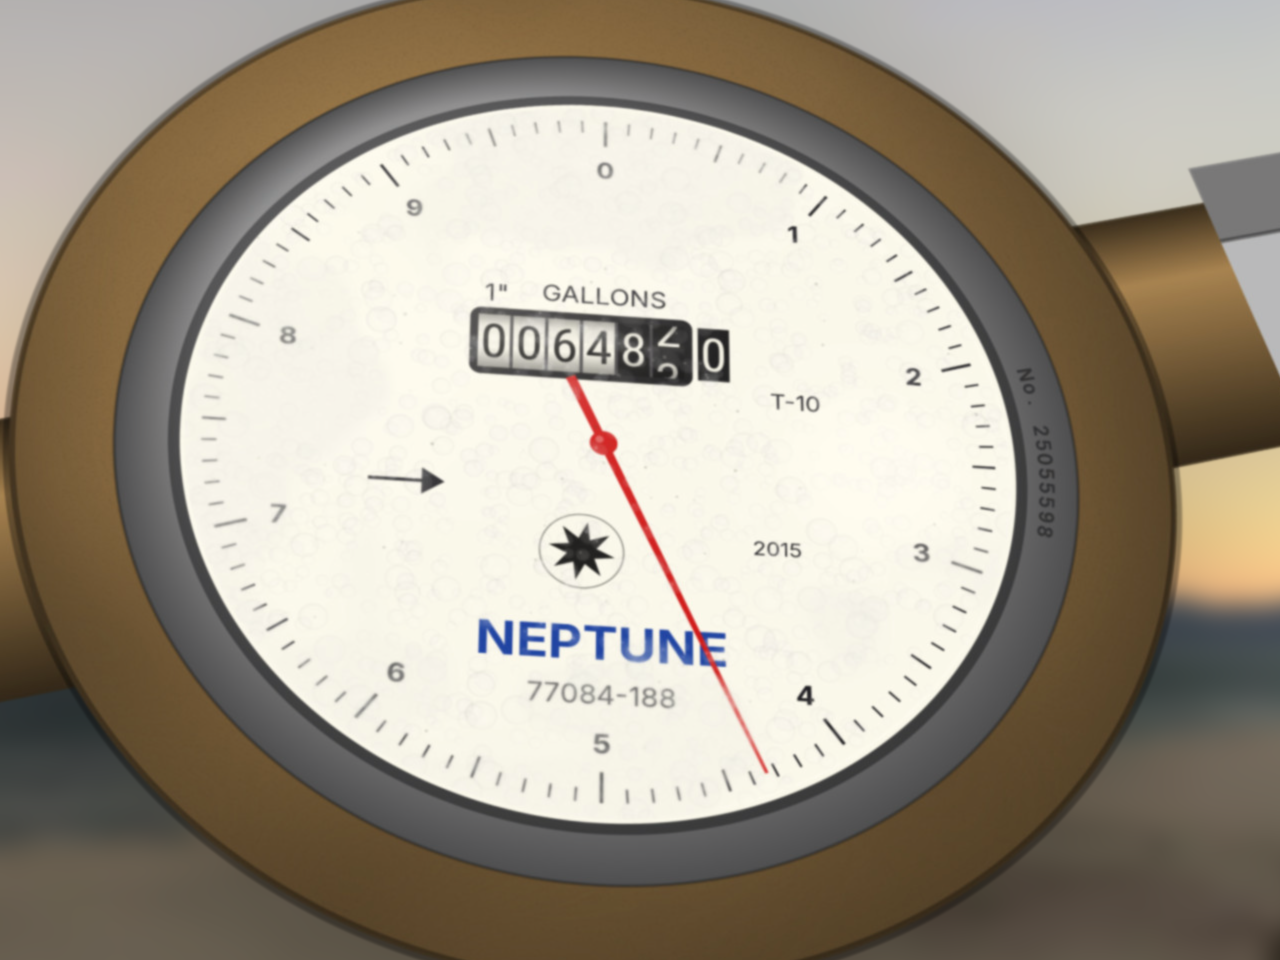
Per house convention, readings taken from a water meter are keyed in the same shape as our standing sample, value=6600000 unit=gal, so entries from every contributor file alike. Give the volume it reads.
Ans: value=64824.3 unit=gal
